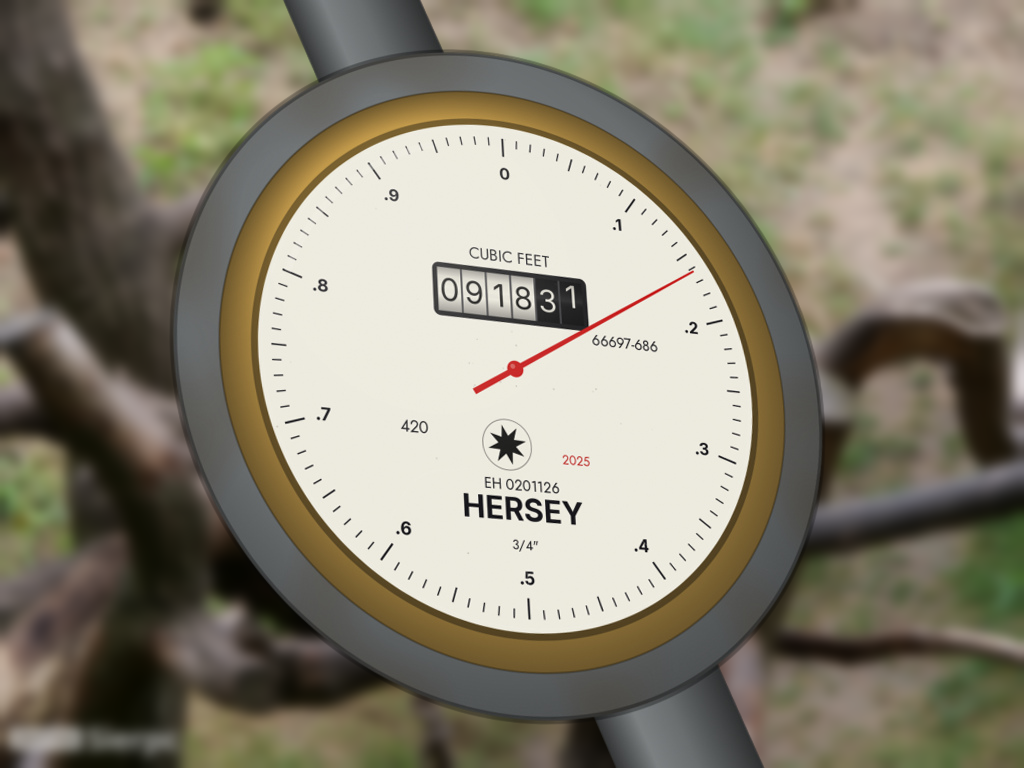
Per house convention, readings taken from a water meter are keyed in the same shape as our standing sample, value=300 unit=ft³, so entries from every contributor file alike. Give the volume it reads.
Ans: value=91831.16 unit=ft³
